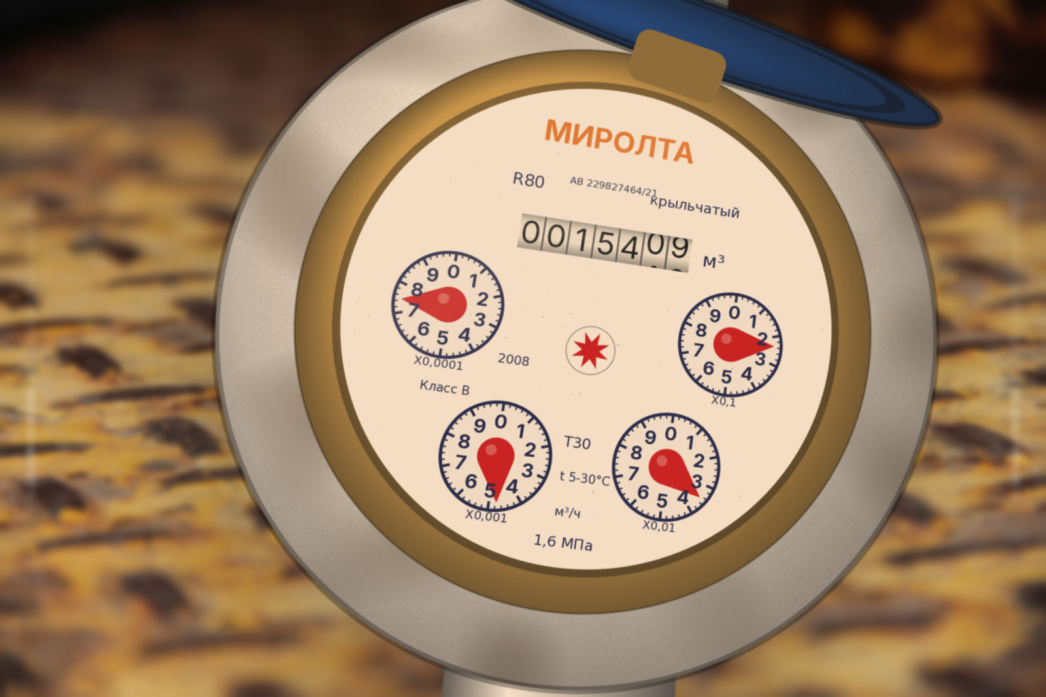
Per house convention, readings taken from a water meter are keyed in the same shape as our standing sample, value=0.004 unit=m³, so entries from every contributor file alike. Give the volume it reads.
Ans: value=15409.2347 unit=m³
